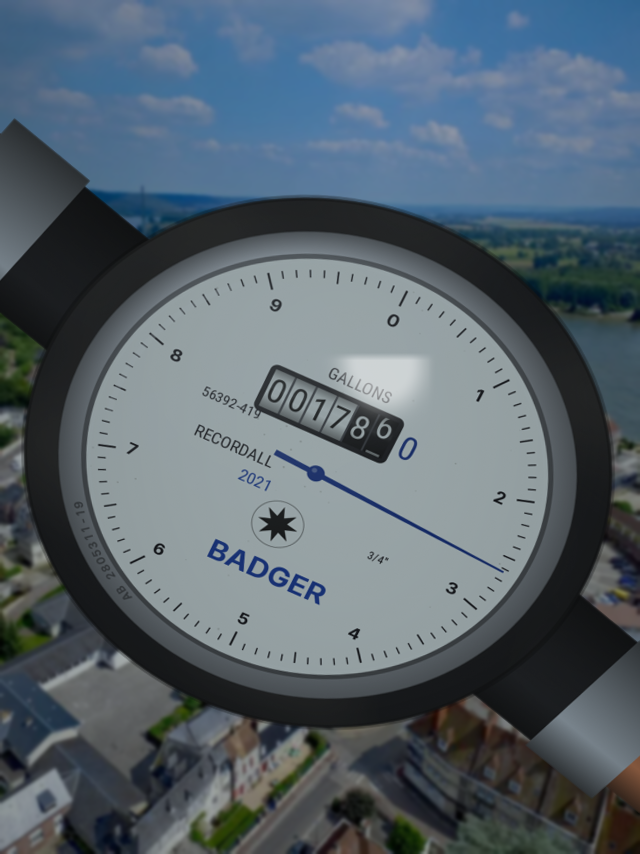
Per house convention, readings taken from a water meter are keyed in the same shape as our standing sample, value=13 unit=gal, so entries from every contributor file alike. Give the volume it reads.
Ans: value=17862.6 unit=gal
